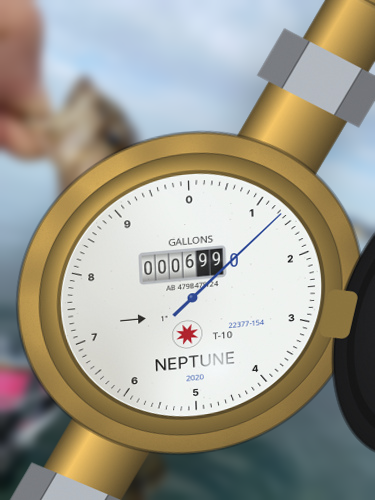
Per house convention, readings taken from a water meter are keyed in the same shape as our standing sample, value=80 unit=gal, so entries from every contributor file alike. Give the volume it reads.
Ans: value=6991.3 unit=gal
